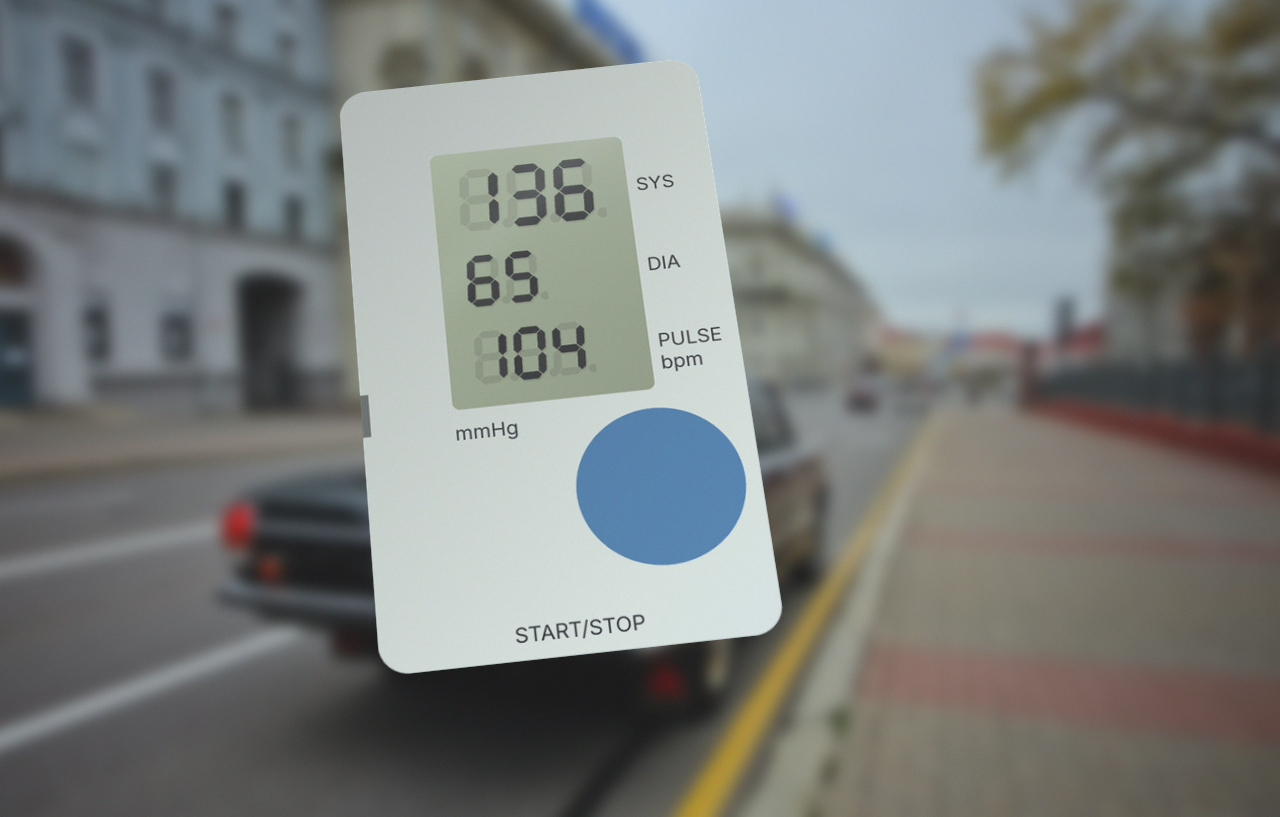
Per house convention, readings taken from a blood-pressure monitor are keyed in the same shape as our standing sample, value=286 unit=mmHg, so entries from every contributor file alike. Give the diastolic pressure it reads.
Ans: value=65 unit=mmHg
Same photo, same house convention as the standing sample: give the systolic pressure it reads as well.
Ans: value=136 unit=mmHg
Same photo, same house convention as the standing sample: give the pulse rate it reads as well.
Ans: value=104 unit=bpm
